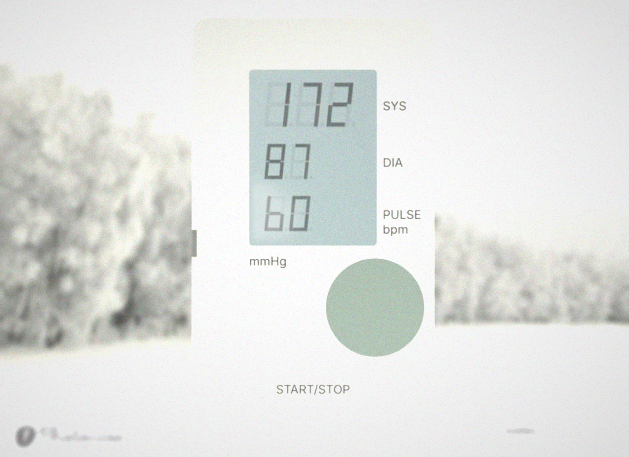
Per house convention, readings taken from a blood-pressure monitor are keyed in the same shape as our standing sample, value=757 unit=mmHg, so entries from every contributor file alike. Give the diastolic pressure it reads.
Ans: value=87 unit=mmHg
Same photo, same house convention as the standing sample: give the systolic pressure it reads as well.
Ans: value=172 unit=mmHg
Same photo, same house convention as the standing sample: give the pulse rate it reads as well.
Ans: value=60 unit=bpm
